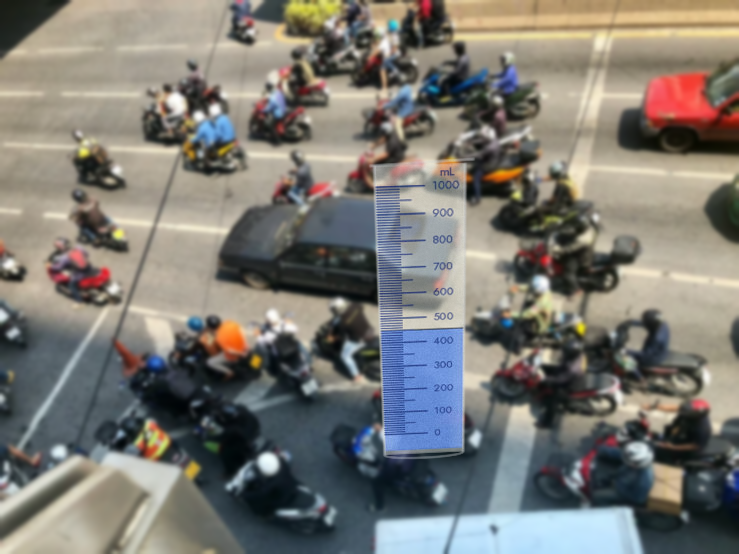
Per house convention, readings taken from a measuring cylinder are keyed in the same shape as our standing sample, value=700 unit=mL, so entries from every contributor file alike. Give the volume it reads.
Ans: value=450 unit=mL
